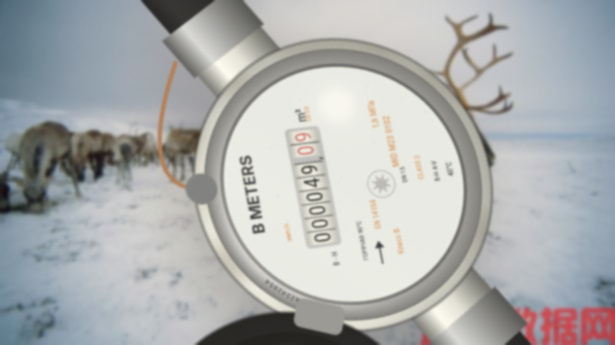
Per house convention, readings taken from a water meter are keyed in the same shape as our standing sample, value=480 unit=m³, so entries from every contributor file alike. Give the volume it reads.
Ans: value=49.09 unit=m³
